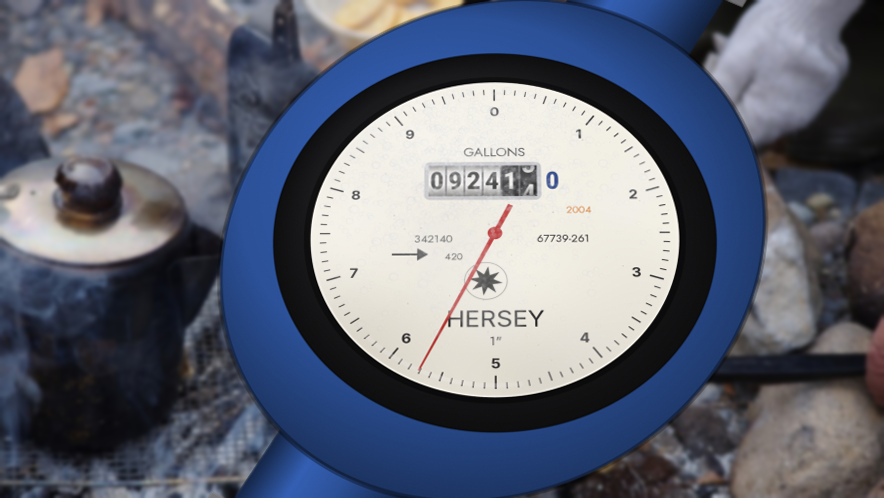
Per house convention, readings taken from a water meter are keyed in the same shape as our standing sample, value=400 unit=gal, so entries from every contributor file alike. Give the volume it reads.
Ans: value=924135.7 unit=gal
